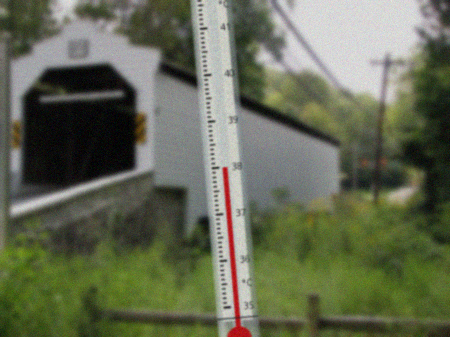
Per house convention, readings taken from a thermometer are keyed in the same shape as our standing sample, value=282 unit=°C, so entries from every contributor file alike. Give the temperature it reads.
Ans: value=38 unit=°C
